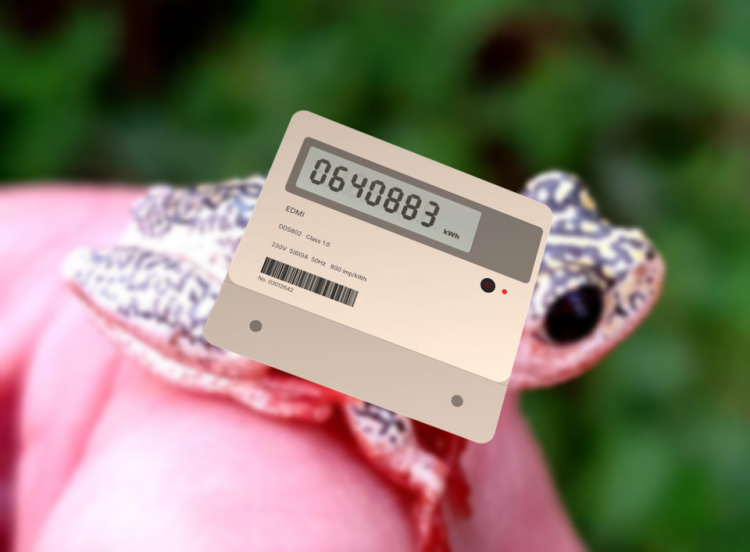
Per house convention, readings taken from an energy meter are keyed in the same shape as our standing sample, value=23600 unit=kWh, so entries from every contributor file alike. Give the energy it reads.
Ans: value=640883 unit=kWh
